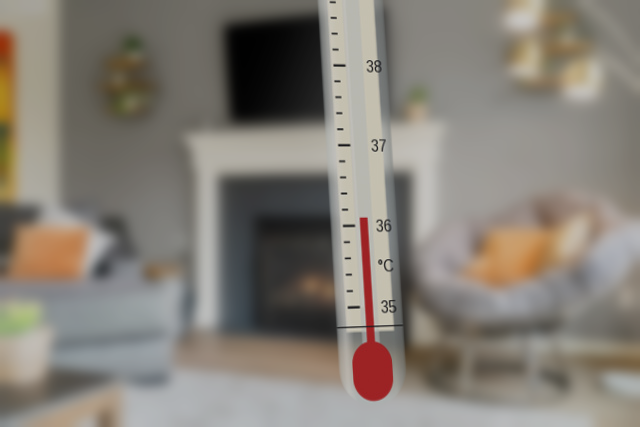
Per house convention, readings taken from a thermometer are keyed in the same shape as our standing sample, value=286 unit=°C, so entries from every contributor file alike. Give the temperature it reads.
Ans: value=36.1 unit=°C
